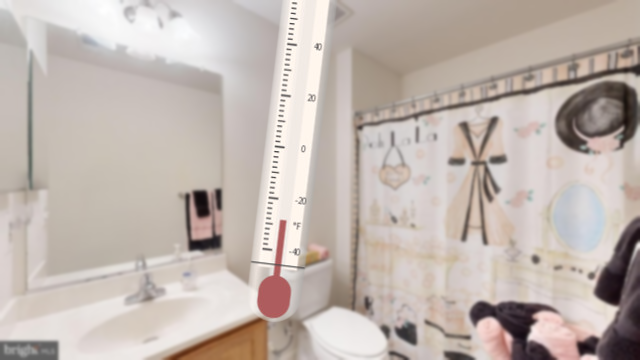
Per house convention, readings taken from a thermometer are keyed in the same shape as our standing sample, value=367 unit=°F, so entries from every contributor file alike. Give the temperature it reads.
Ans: value=-28 unit=°F
